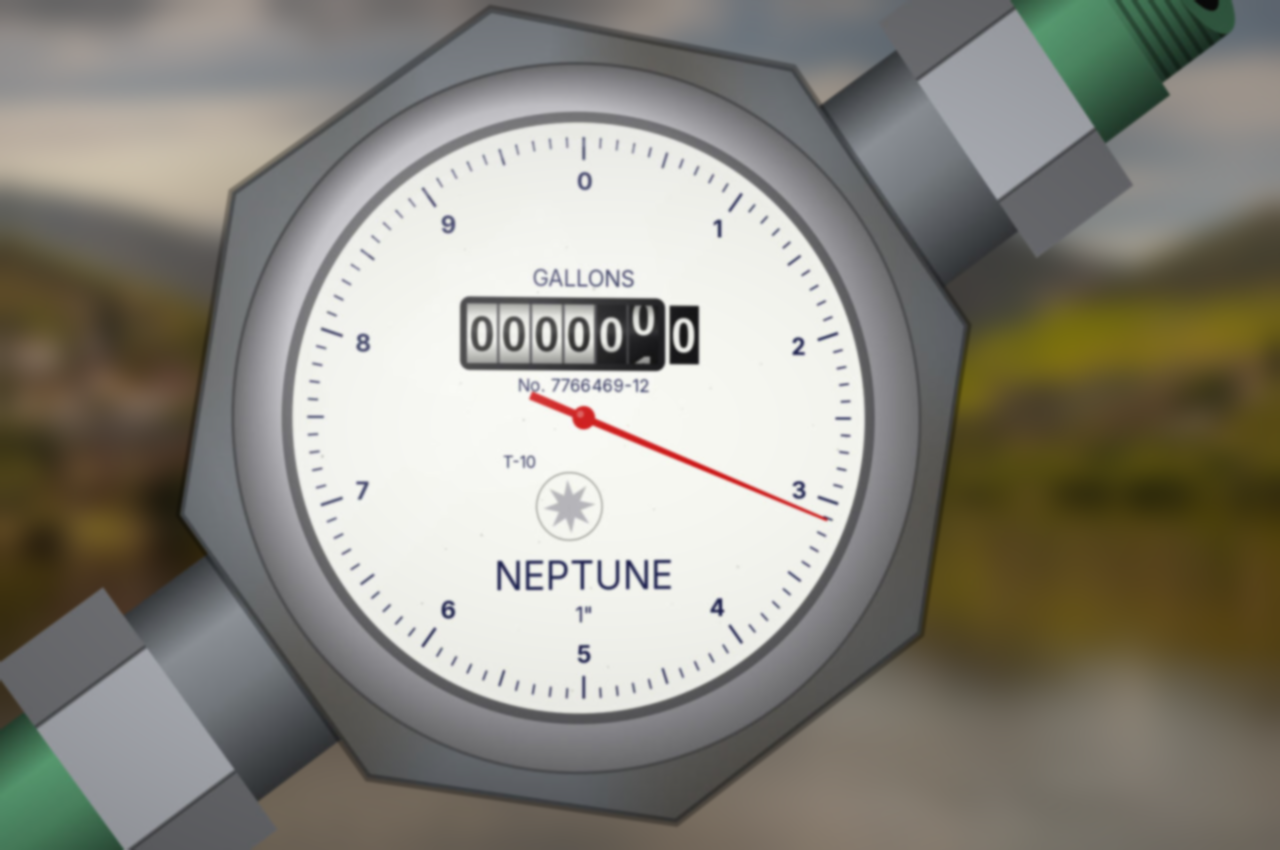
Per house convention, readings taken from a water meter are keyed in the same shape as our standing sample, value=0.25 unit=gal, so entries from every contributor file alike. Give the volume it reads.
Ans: value=3.1 unit=gal
